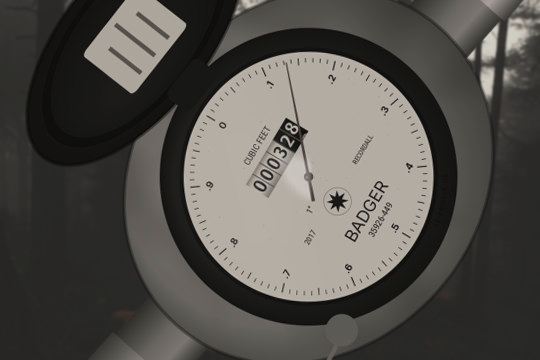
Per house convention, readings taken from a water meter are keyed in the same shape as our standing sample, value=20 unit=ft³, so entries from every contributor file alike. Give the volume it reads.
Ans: value=328.13 unit=ft³
